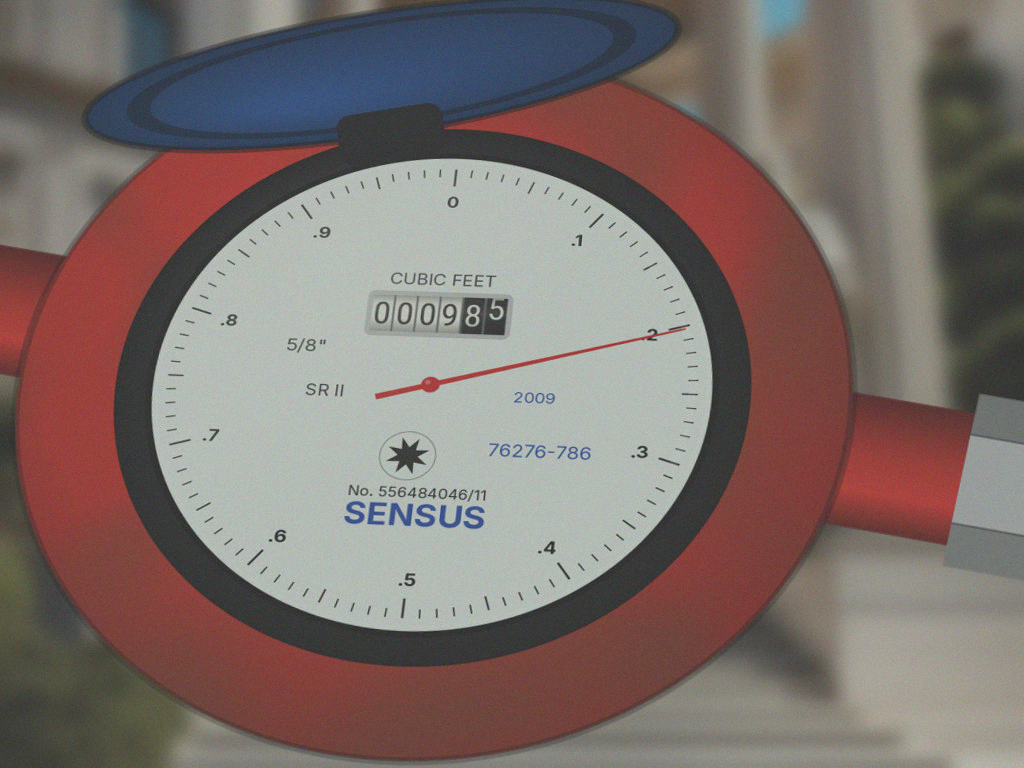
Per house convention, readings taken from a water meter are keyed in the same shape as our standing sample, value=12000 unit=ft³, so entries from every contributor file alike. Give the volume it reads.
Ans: value=985.20 unit=ft³
